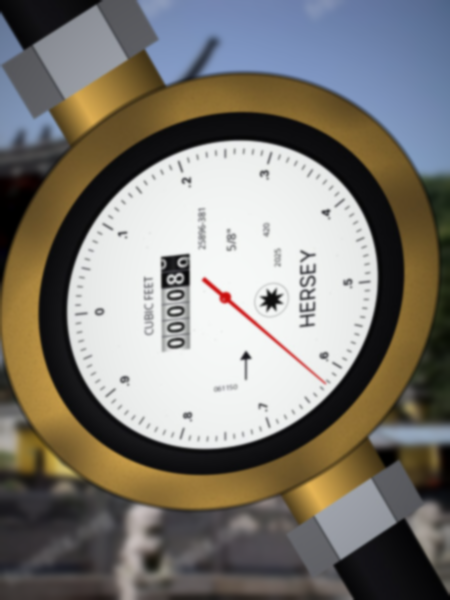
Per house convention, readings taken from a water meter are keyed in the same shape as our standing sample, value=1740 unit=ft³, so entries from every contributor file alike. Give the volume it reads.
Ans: value=88.62 unit=ft³
